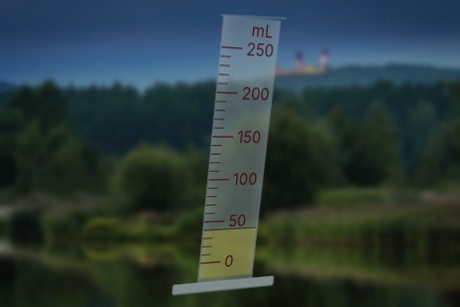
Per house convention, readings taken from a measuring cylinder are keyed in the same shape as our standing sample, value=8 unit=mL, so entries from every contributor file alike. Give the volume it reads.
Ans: value=40 unit=mL
